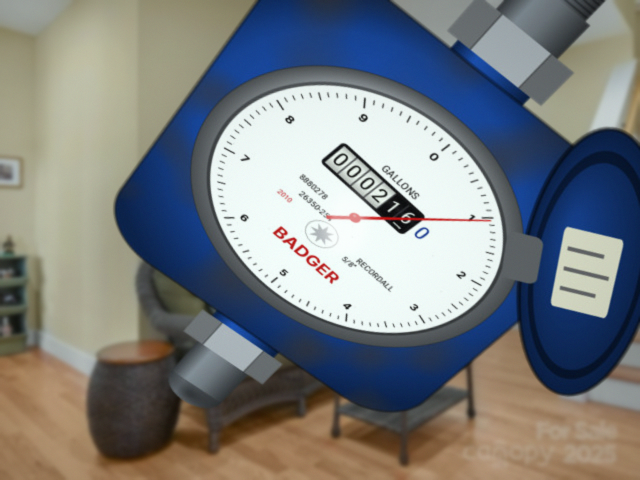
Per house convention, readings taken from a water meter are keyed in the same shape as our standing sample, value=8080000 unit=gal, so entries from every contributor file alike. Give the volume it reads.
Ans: value=2161.0 unit=gal
